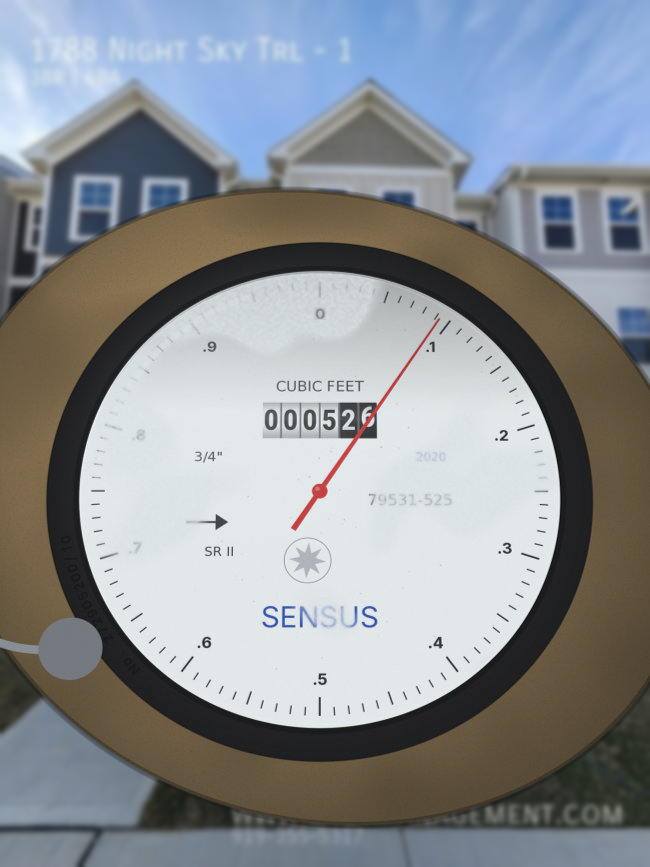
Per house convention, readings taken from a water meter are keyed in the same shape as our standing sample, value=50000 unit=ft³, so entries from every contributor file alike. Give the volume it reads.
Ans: value=526.09 unit=ft³
